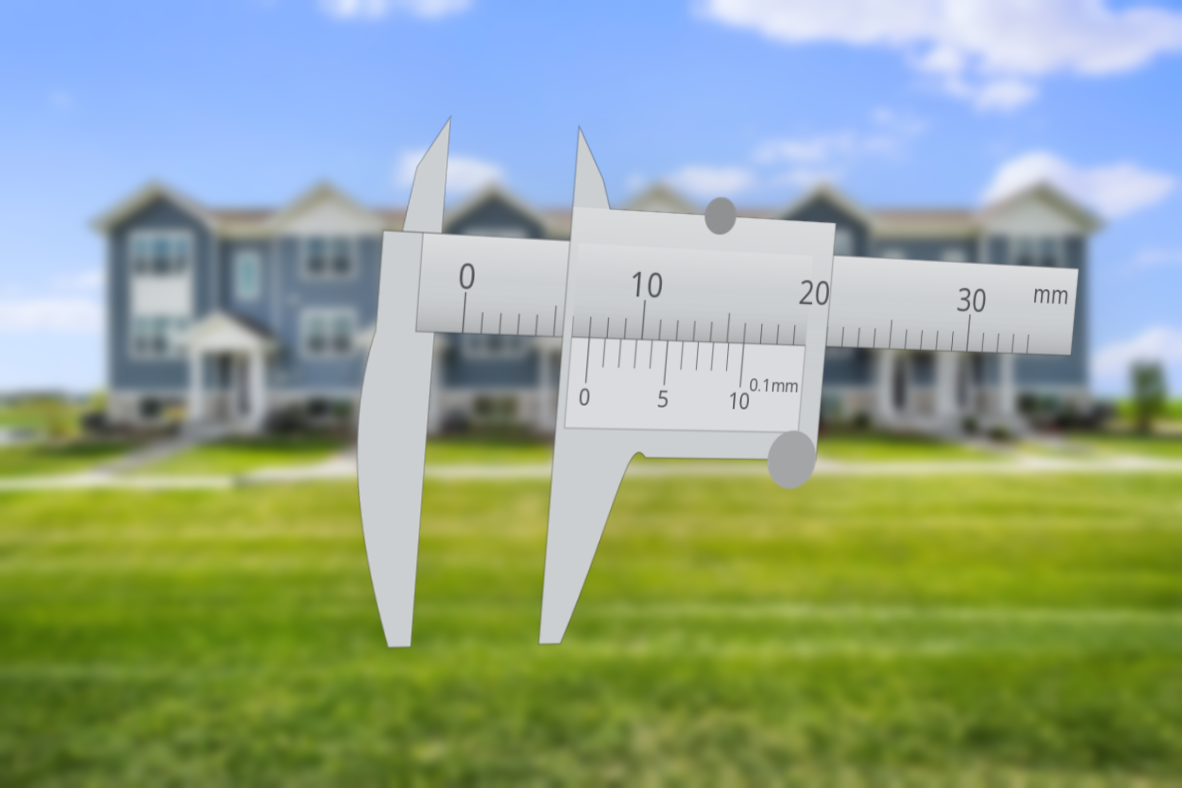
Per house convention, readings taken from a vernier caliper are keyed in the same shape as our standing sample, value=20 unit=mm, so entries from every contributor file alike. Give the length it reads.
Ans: value=7.0 unit=mm
